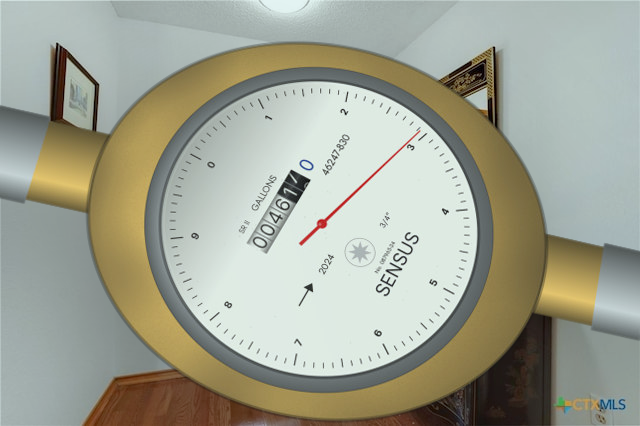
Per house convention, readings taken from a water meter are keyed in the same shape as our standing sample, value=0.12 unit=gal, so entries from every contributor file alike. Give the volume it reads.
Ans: value=46172.9 unit=gal
